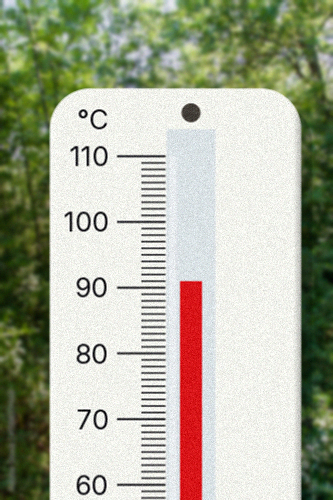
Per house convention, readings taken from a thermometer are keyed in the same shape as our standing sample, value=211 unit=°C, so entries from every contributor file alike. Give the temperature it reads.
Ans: value=91 unit=°C
